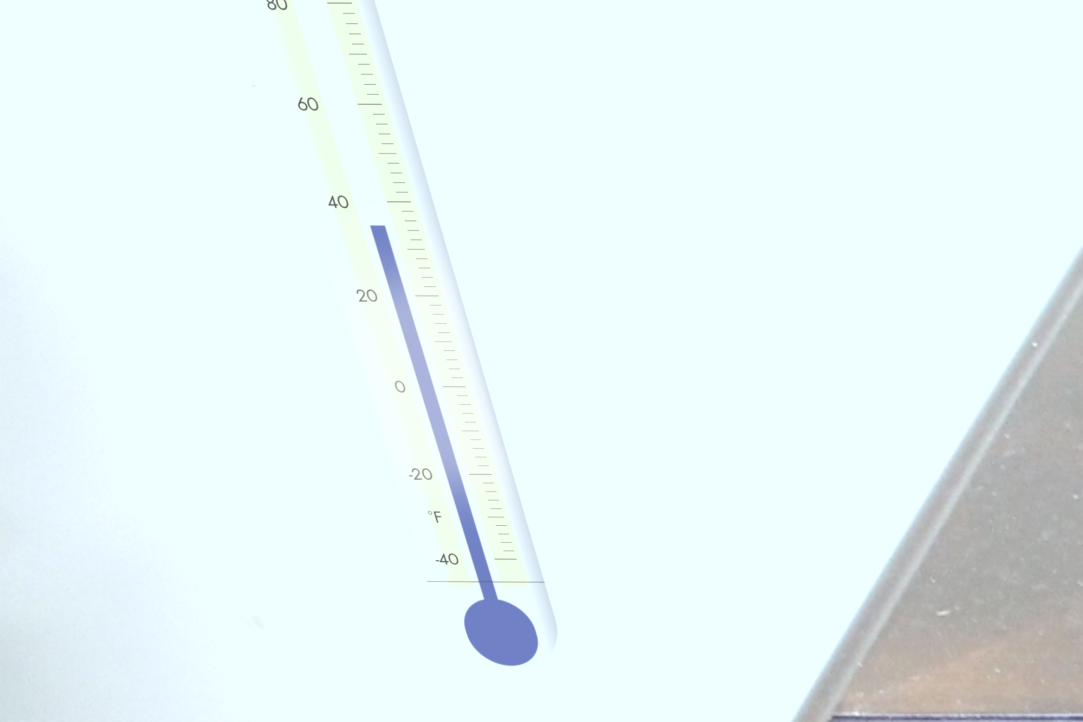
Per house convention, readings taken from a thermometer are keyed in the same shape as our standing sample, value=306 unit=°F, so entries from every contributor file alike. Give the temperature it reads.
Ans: value=35 unit=°F
